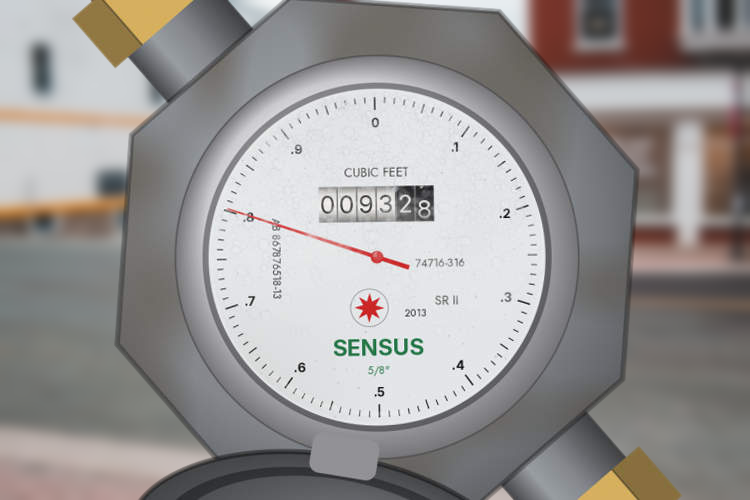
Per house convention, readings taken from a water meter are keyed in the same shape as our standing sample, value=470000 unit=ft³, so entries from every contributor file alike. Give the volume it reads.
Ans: value=9327.80 unit=ft³
